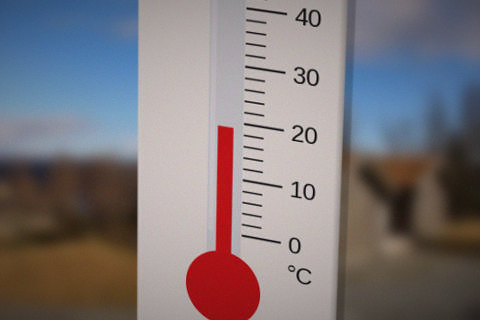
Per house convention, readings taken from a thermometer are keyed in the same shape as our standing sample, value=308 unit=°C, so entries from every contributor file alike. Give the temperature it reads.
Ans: value=19 unit=°C
